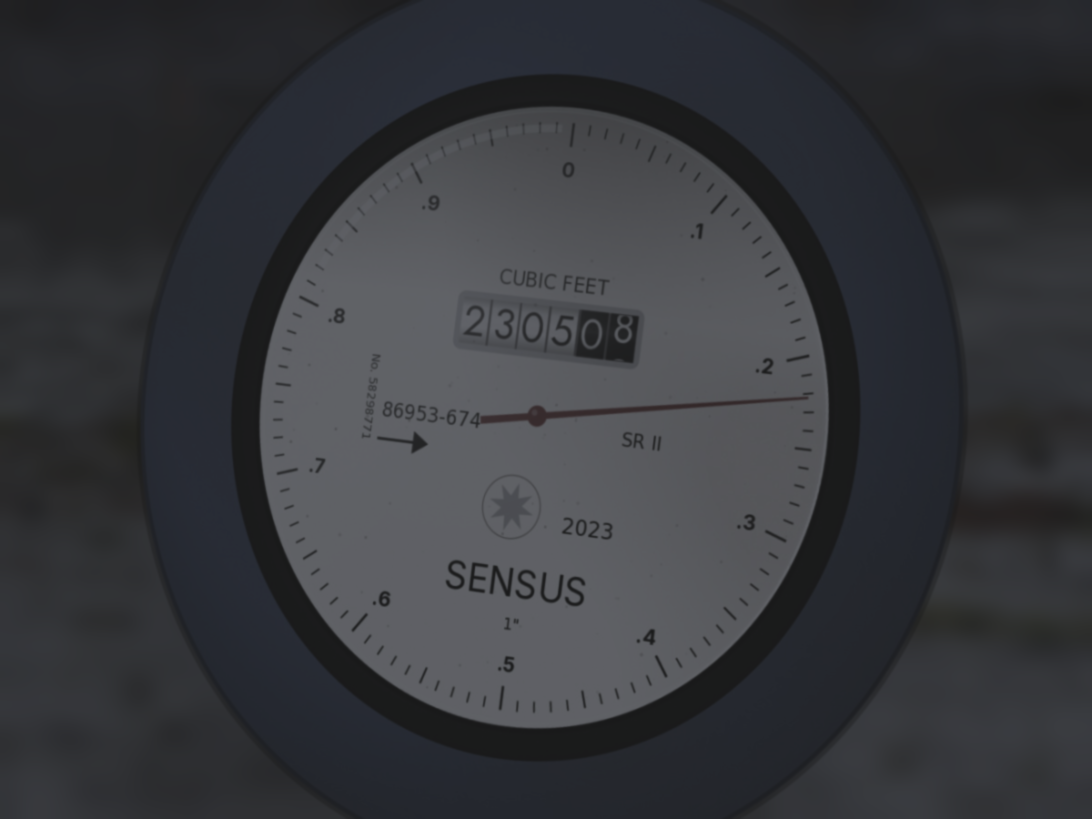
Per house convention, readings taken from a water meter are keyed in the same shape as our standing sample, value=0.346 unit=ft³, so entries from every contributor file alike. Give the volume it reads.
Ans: value=230508.22 unit=ft³
